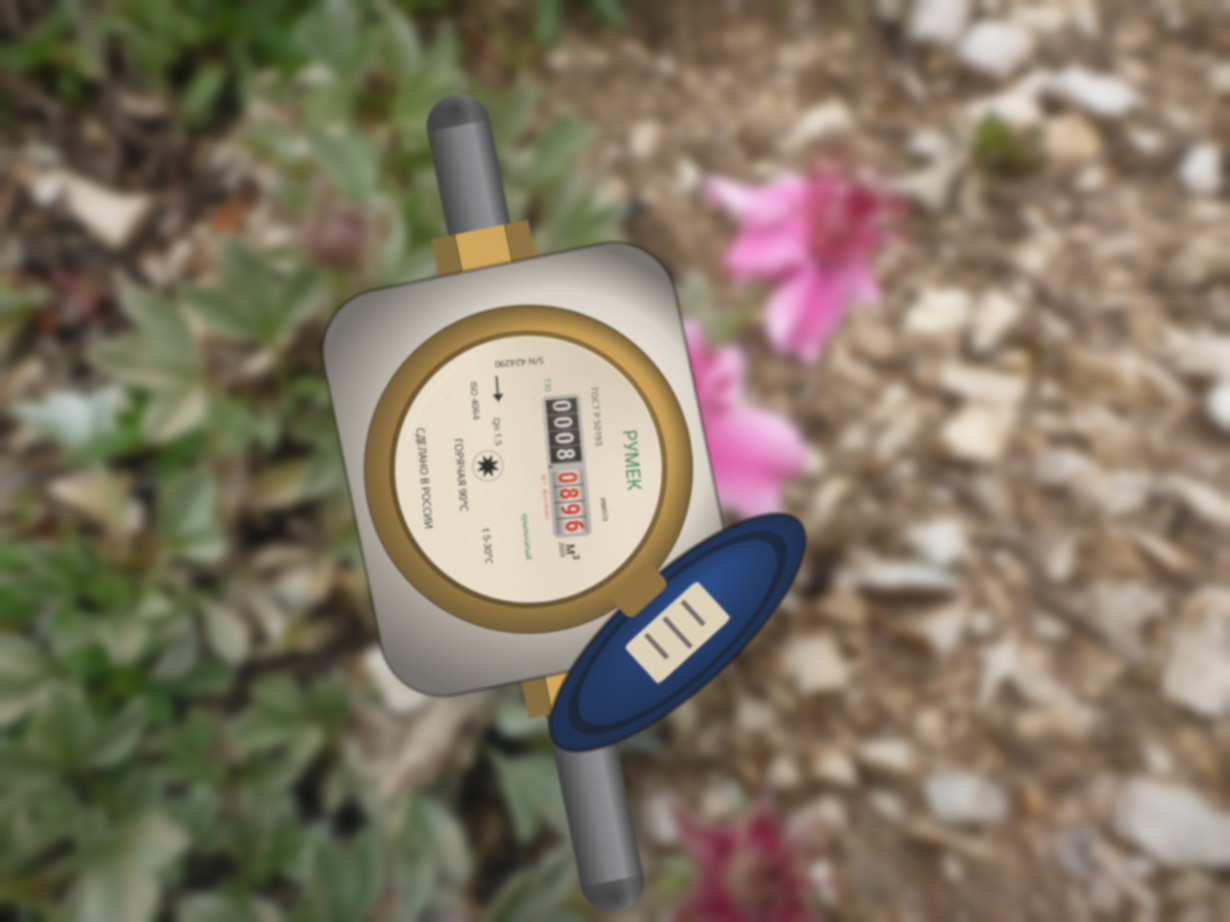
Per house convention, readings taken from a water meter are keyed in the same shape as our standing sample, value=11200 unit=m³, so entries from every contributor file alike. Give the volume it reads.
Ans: value=8.0896 unit=m³
